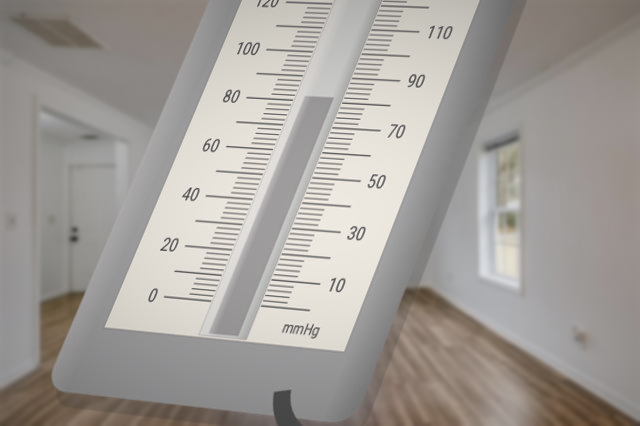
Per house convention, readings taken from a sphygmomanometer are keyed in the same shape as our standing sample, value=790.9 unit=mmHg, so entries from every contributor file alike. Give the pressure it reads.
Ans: value=82 unit=mmHg
